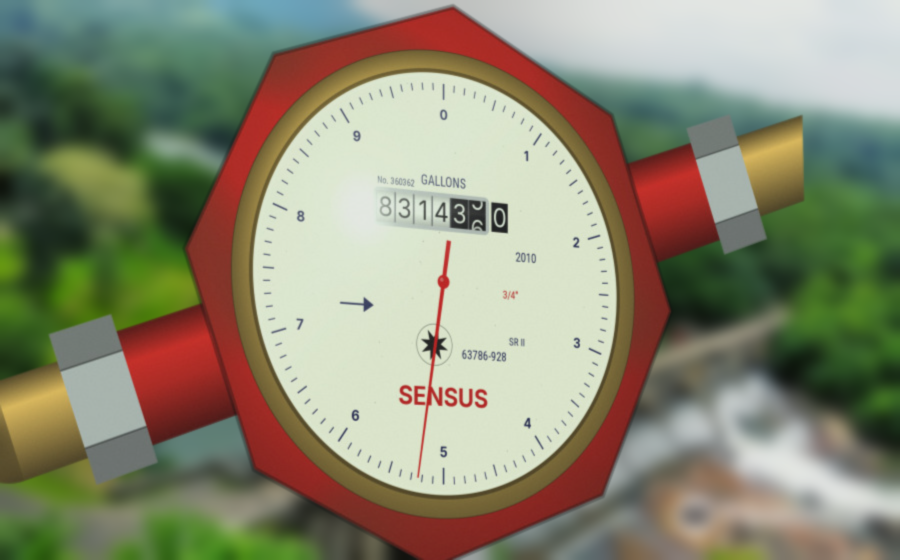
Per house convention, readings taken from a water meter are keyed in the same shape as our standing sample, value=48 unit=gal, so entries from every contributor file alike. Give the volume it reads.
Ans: value=8314355.2 unit=gal
